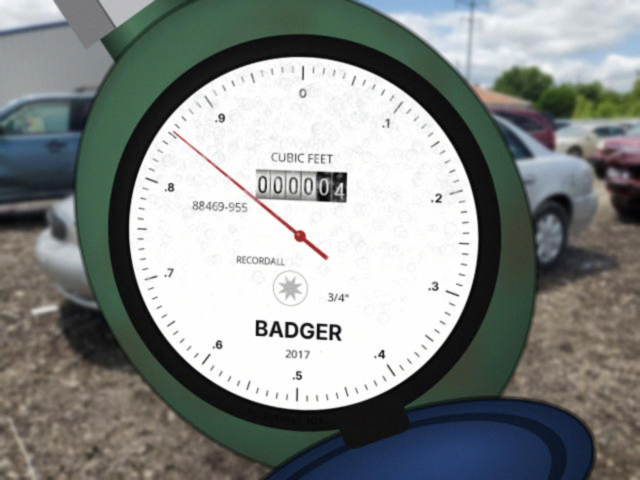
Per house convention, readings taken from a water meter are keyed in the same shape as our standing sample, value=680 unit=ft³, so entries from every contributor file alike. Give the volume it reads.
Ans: value=3.85 unit=ft³
